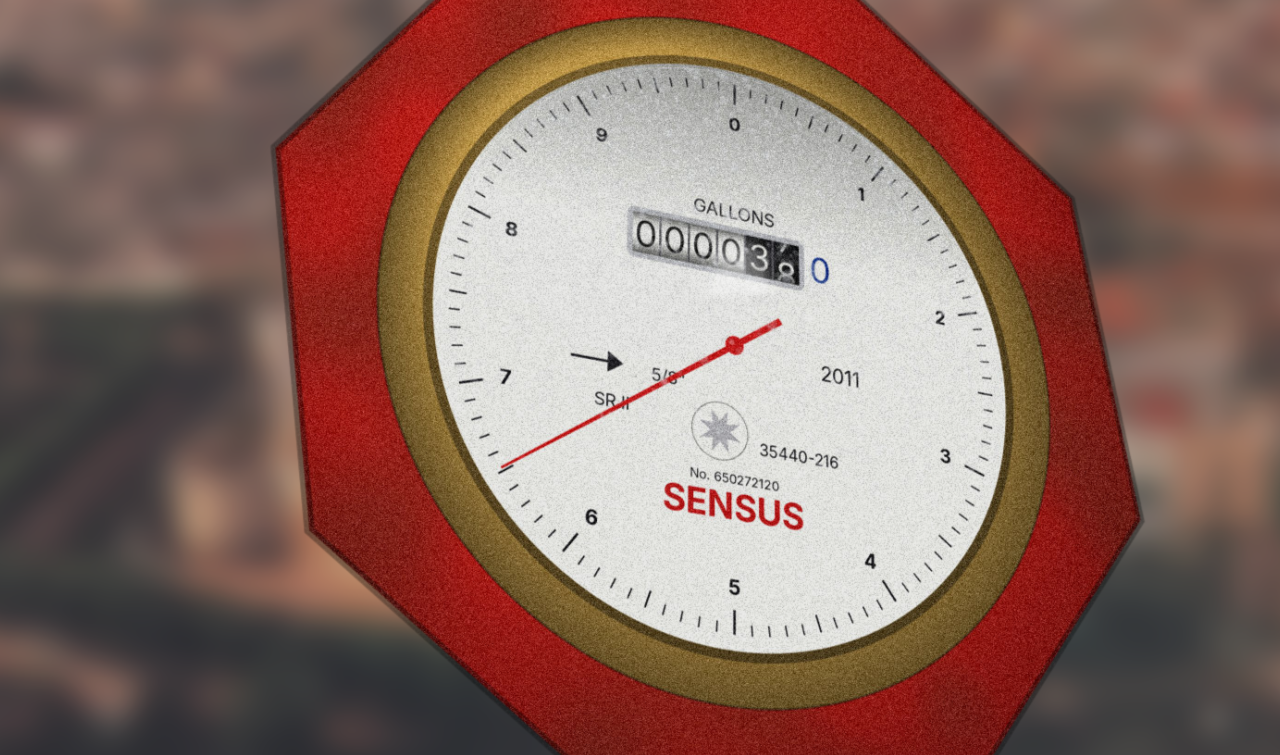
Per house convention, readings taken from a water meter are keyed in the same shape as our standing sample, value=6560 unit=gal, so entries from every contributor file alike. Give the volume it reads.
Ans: value=376.5 unit=gal
